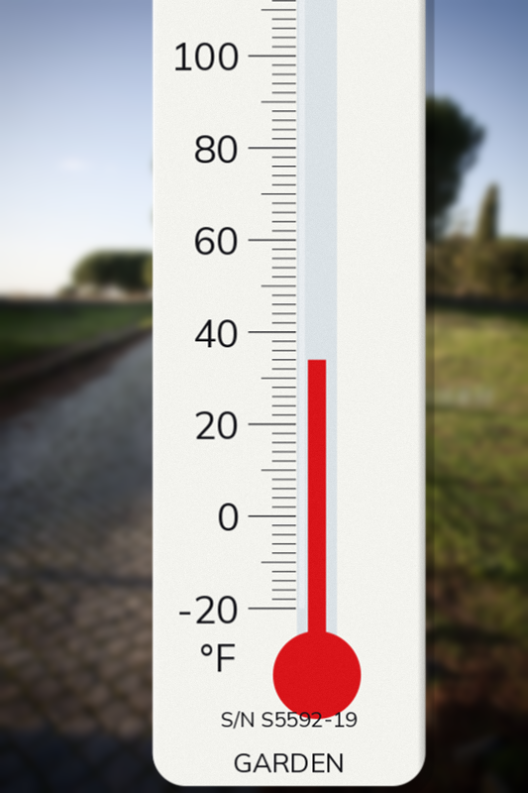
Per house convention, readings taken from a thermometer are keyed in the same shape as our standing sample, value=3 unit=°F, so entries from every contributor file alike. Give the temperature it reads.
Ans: value=34 unit=°F
